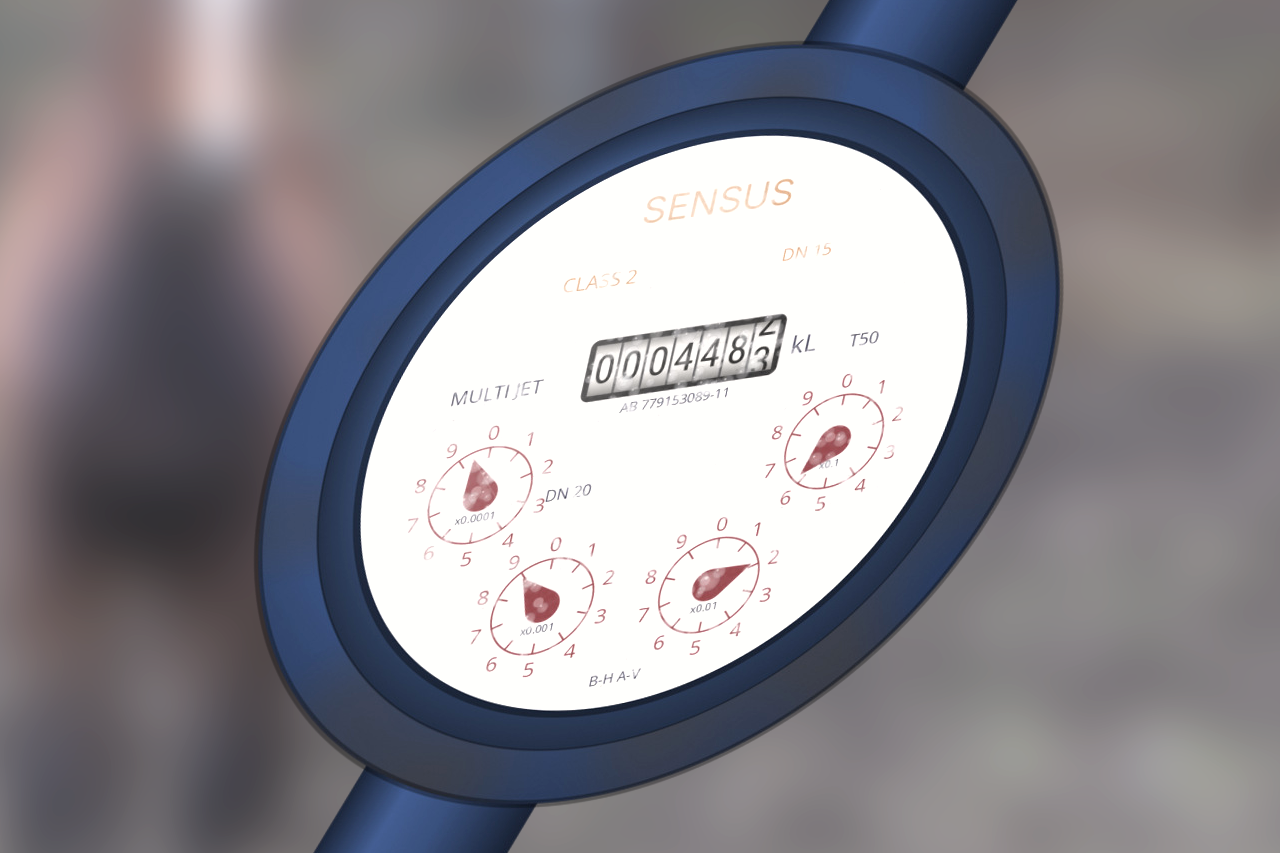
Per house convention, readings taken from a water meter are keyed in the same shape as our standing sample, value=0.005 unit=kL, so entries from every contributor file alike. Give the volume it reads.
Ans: value=4482.6189 unit=kL
